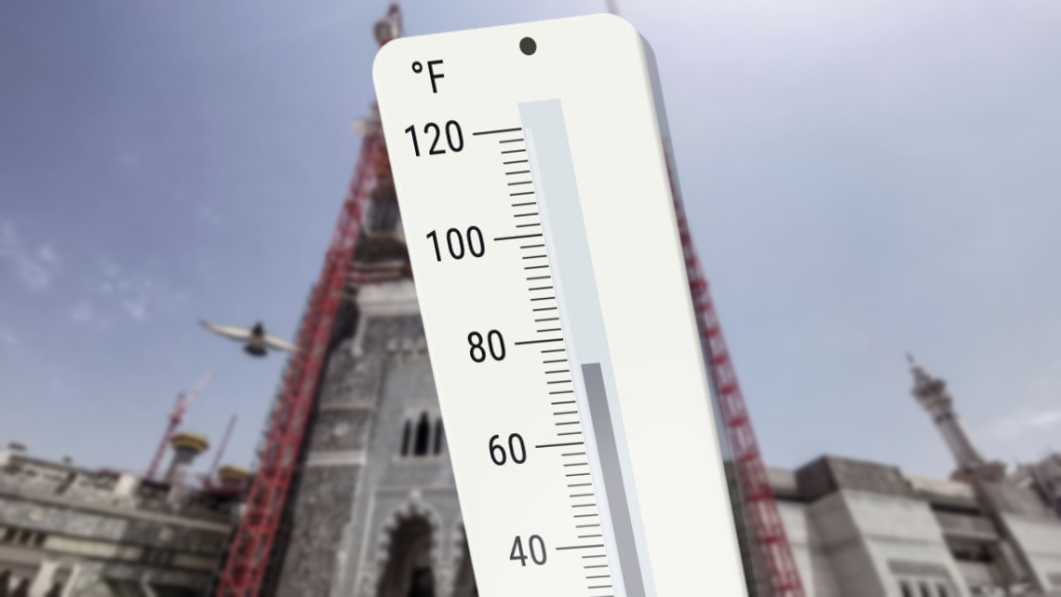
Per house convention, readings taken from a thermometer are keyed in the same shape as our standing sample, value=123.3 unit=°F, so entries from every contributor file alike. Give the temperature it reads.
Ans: value=75 unit=°F
